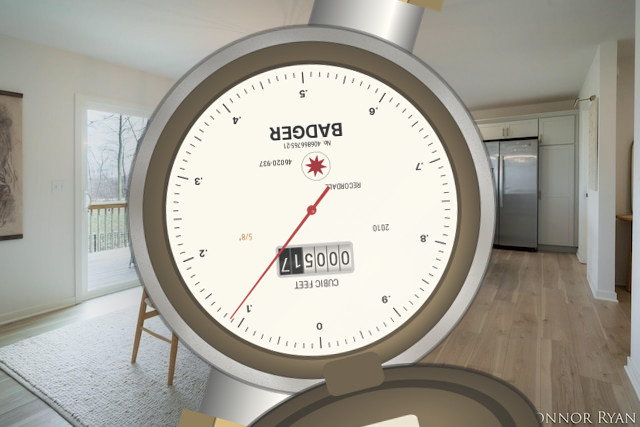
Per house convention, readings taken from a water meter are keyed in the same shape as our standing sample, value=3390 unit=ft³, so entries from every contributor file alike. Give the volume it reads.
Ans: value=517.11 unit=ft³
